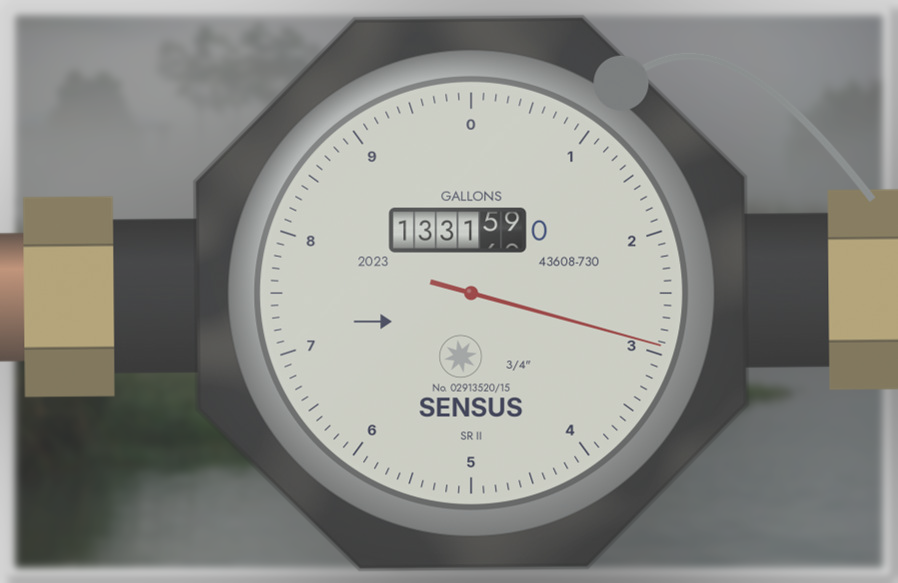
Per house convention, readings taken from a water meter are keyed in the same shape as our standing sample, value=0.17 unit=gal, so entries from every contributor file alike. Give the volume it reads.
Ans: value=1331592.9 unit=gal
